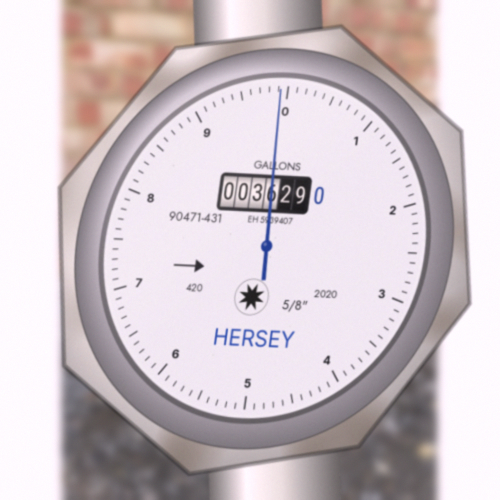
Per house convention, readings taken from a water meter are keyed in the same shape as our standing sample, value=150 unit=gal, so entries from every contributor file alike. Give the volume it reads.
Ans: value=36289.9 unit=gal
